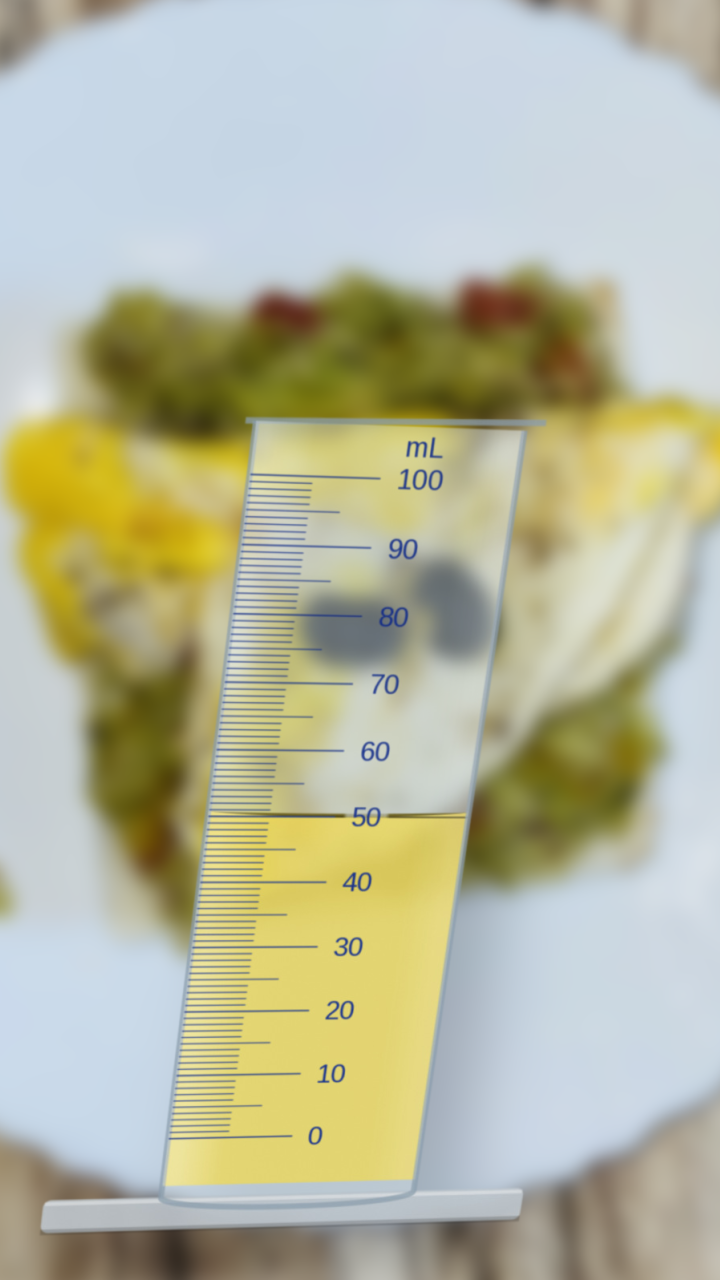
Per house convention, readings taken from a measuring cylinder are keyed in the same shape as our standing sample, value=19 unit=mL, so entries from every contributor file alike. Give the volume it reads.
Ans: value=50 unit=mL
